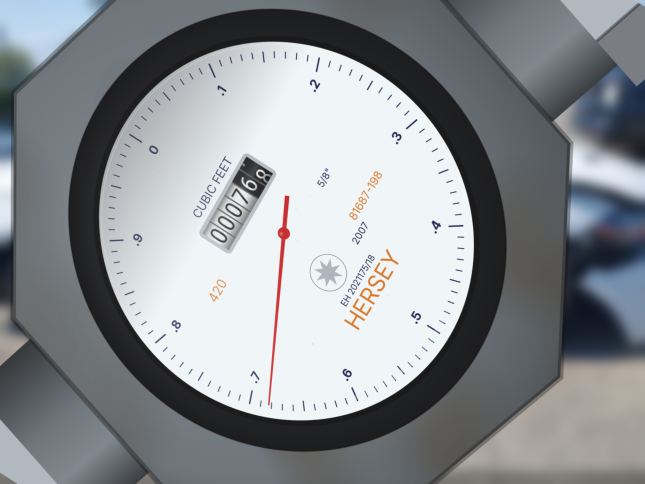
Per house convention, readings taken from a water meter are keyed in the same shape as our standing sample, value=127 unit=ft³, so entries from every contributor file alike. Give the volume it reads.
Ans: value=767.68 unit=ft³
